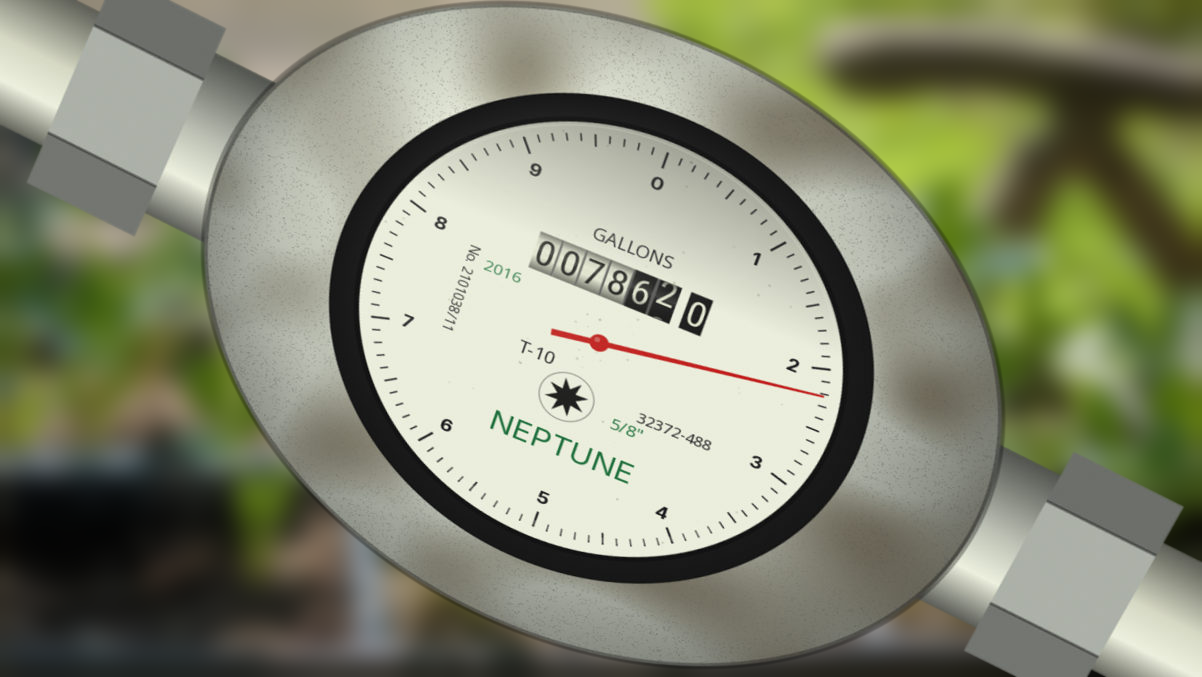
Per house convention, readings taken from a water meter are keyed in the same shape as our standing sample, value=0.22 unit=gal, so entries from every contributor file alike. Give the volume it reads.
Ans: value=78622.2 unit=gal
